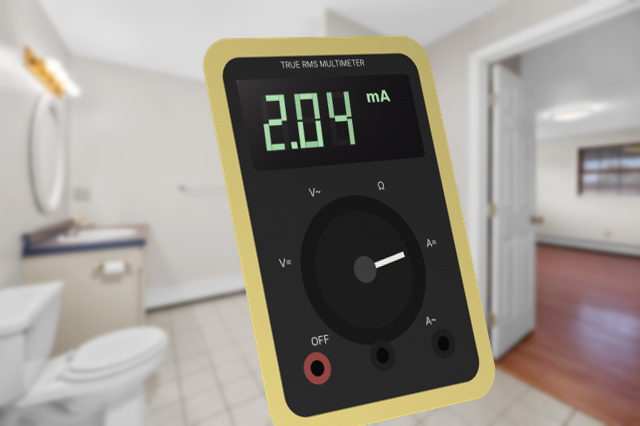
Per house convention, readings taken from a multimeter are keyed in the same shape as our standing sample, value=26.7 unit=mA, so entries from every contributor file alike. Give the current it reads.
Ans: value=2.04 unit=mA
